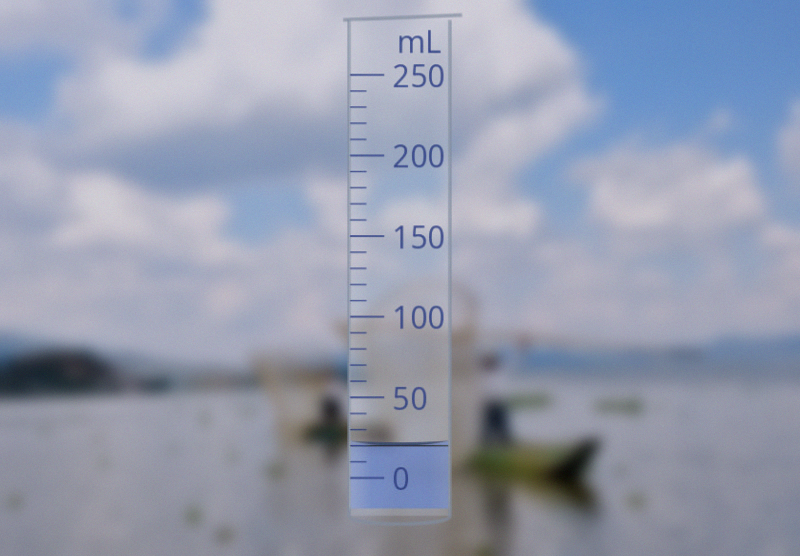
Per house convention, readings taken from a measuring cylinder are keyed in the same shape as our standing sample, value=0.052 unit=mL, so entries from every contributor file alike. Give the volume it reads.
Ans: value=20 unit=mL
